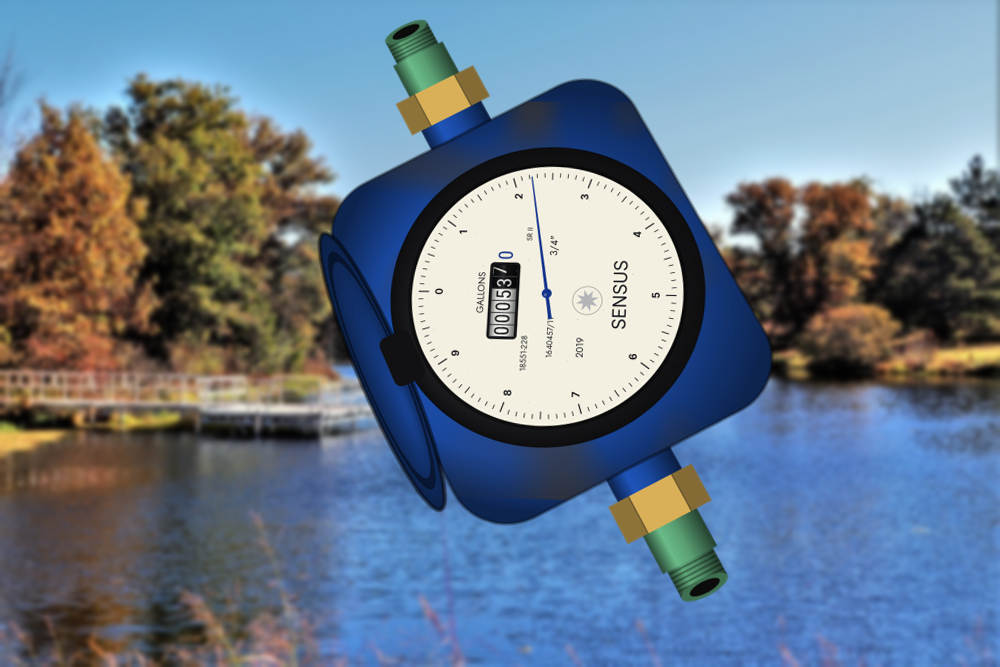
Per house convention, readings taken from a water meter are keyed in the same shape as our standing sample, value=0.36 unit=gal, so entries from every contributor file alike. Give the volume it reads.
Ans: value=5372.2 unit=gal
